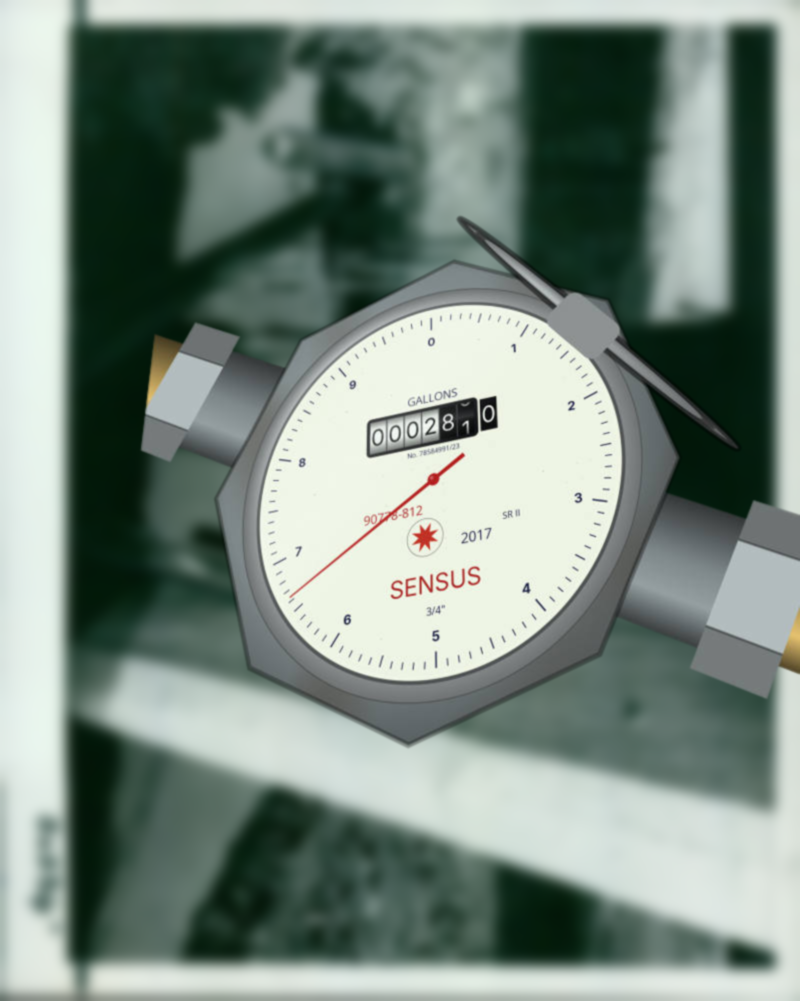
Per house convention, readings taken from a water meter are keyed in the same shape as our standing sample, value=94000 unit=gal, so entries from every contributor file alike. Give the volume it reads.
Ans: value=2806.6 unit=gal
